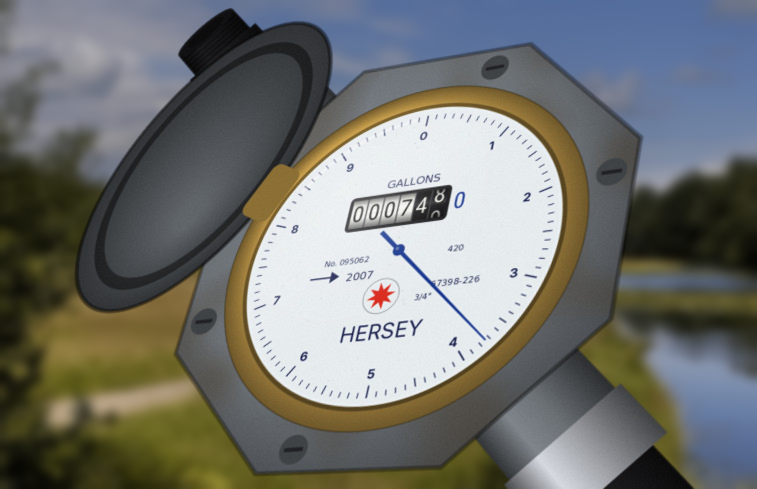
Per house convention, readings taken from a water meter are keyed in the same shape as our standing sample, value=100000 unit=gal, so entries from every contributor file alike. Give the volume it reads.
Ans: value=7483.7 unit=gal
